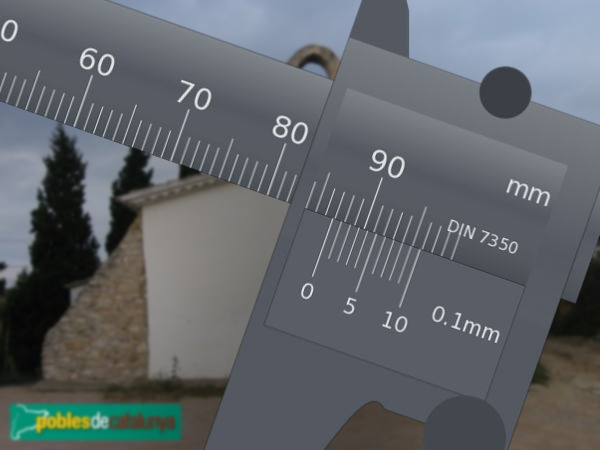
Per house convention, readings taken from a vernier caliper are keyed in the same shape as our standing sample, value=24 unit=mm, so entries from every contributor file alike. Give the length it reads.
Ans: value=86.8 unit=mm
